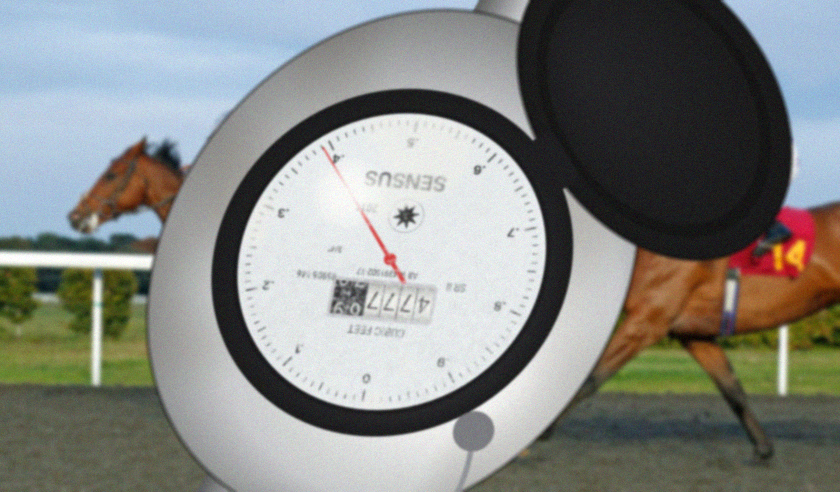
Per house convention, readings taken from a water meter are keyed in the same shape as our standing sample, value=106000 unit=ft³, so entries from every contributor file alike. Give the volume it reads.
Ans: value=477769.39 unit=ft³
